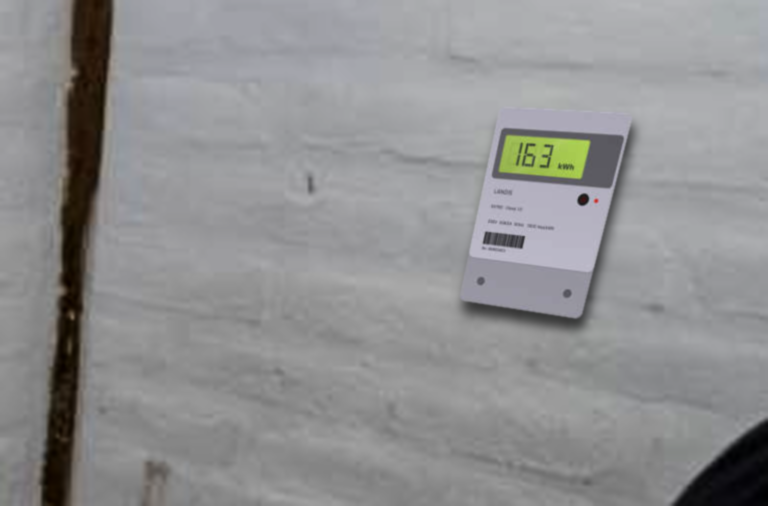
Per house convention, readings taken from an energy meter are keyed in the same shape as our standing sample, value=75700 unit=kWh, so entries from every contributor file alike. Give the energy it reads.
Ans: value=163 unit=kWh
